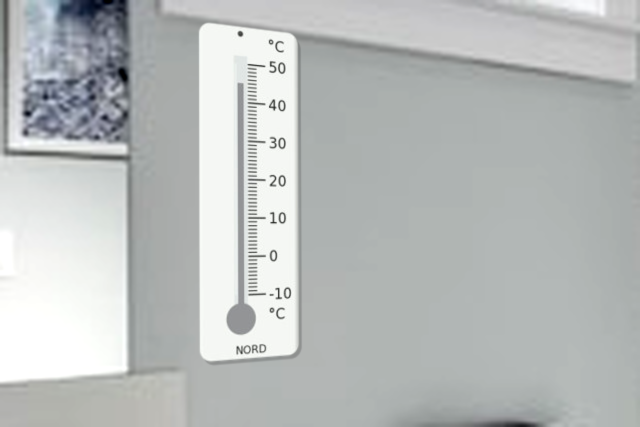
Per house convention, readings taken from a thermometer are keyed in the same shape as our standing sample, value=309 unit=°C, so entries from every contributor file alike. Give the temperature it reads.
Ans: value=45 unit=°C
